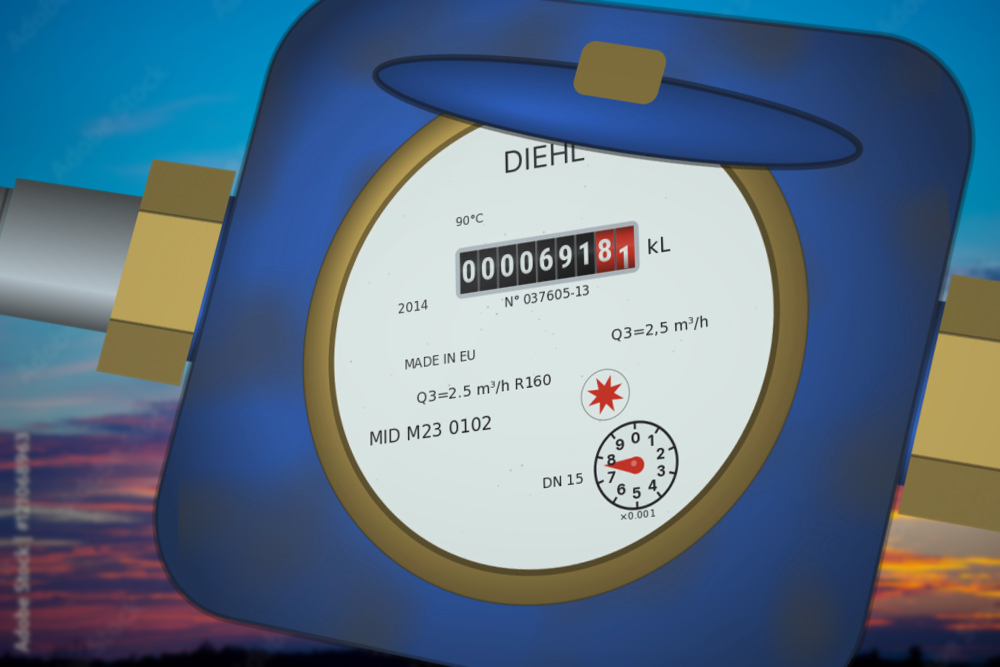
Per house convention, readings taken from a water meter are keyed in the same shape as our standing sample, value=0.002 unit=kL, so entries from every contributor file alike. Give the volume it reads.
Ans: value=691.807 unit=kL
